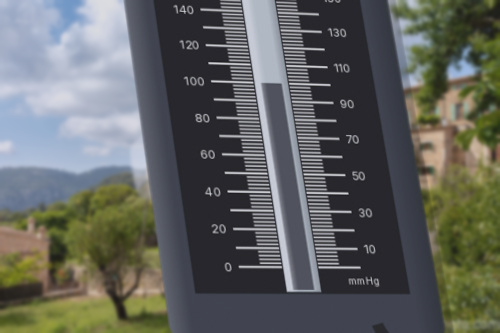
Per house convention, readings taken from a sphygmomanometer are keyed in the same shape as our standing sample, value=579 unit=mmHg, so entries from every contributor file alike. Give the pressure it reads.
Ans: value=100 unit=mmHg
